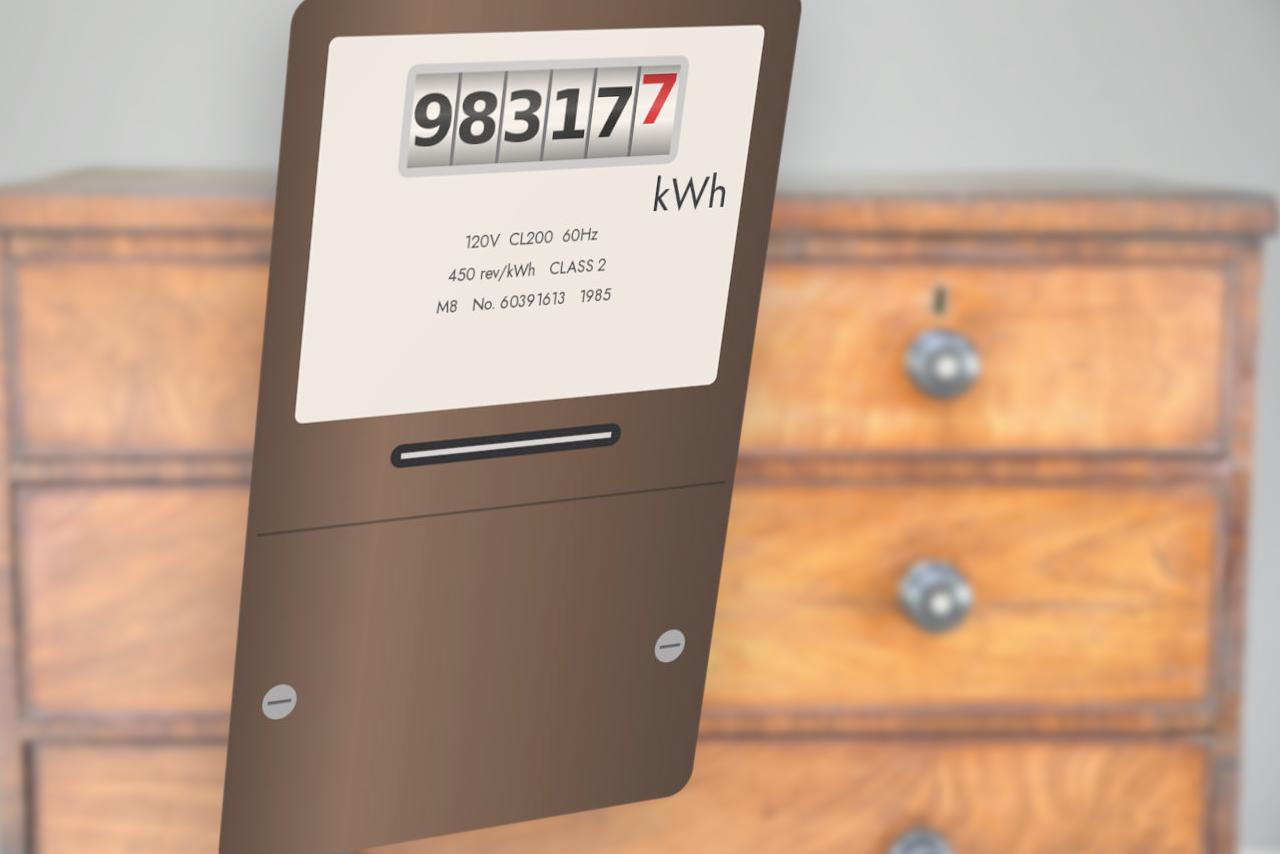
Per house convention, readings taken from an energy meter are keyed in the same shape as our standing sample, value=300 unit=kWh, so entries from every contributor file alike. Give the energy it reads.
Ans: value=98317.7 unit=kWh
